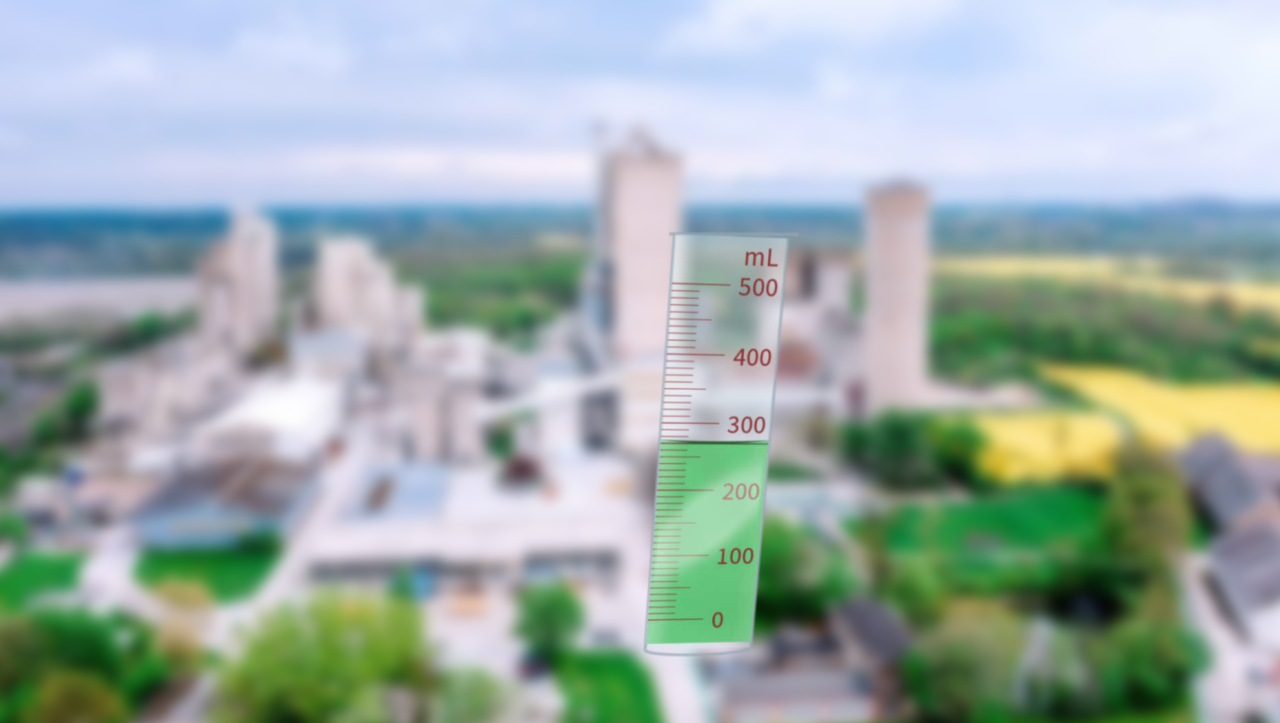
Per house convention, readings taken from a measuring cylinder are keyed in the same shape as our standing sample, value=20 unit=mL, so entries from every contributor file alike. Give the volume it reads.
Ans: value=270 unit=mL
